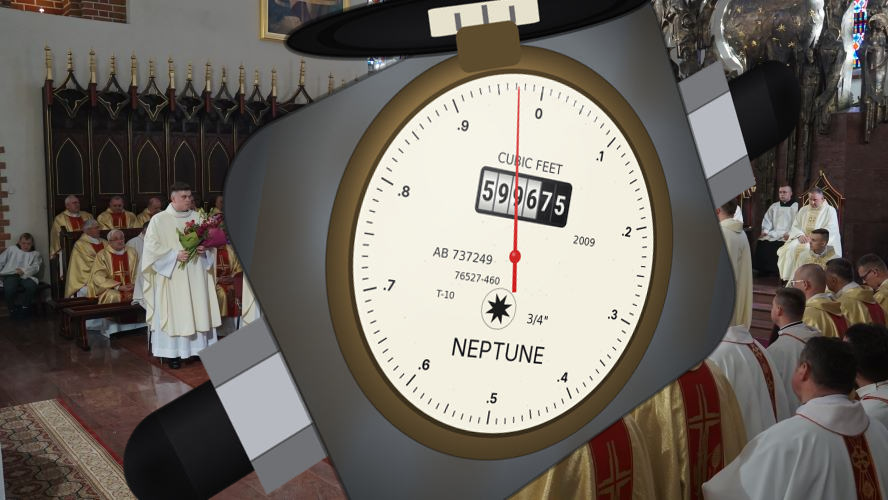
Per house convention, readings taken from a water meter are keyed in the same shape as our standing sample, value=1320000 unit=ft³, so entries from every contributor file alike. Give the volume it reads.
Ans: value=599674.97 unit=ft³
